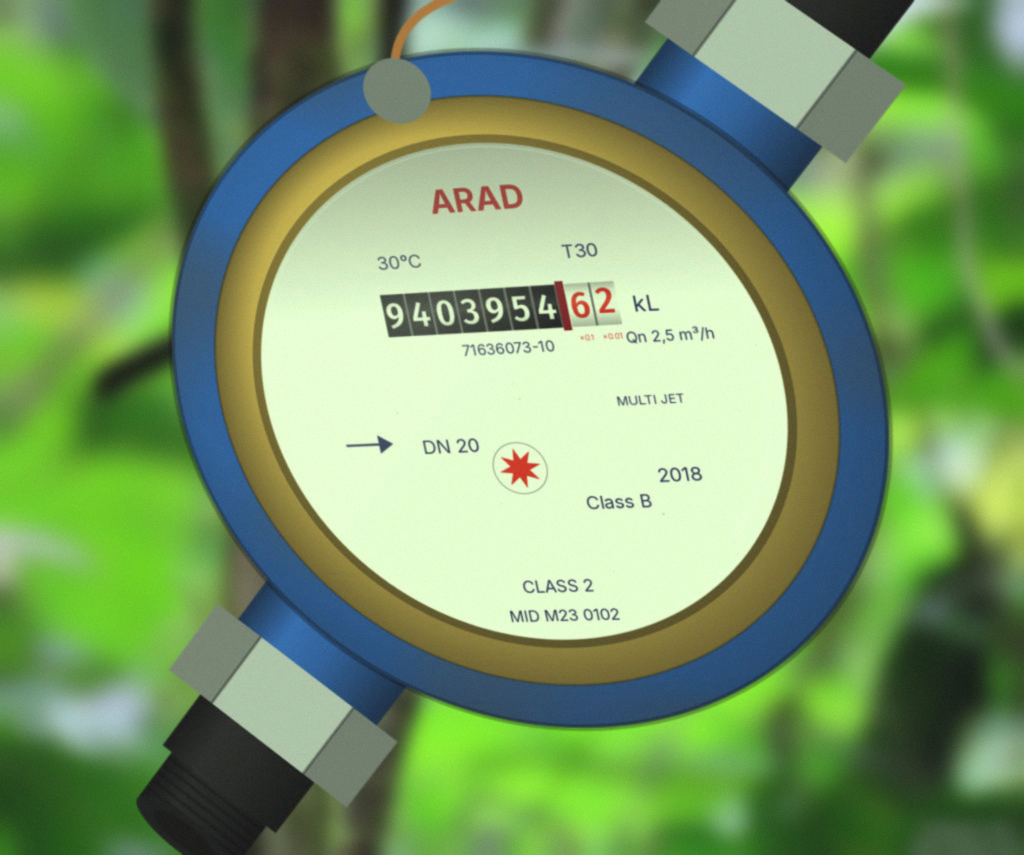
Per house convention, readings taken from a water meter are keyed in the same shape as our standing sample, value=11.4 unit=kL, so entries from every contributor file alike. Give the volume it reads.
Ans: value=9403954.62 unit=kL
